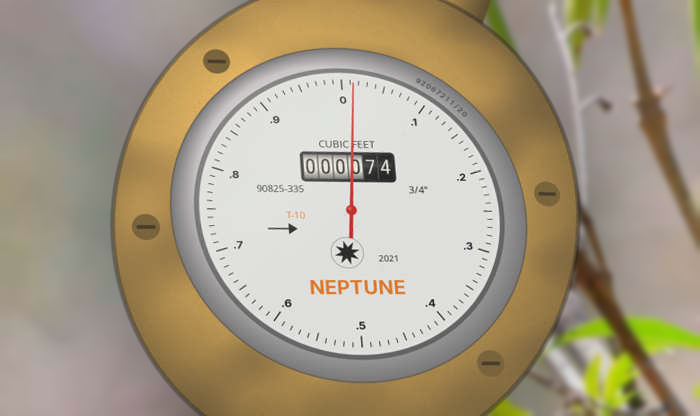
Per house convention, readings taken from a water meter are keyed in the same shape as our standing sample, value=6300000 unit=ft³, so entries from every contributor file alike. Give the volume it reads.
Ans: value=74.01 unit=ft³
